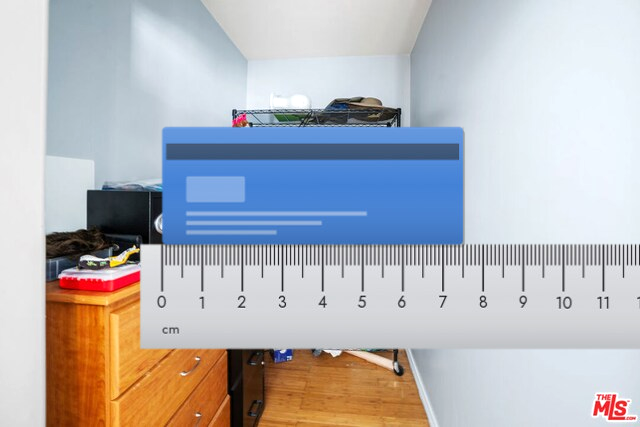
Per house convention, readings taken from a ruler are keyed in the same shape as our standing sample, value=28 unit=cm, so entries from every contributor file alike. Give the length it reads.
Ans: value=7.5 unit=cm
